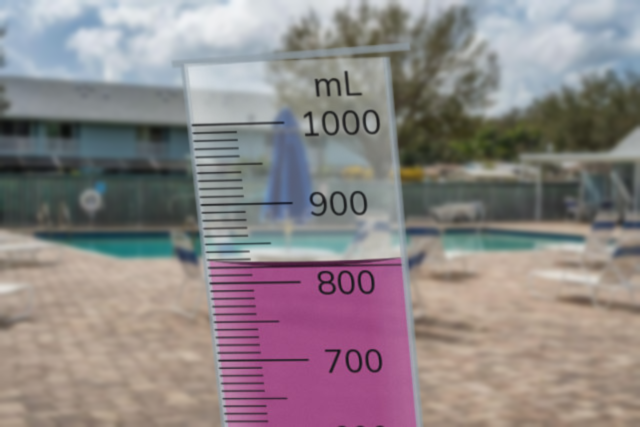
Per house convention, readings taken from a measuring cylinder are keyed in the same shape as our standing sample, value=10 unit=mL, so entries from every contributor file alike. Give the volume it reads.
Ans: value=820 unit=mL
